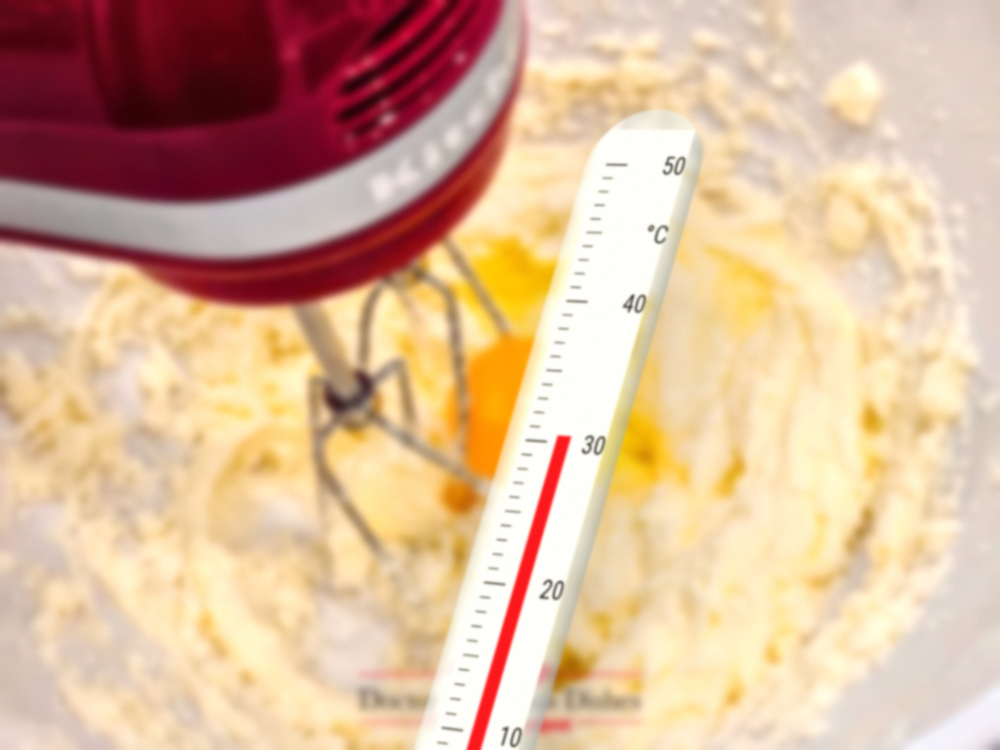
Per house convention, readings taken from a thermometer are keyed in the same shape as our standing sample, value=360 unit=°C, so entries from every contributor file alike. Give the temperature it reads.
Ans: value=30.5 unit=°C
